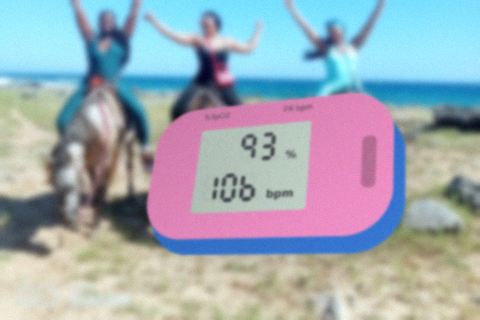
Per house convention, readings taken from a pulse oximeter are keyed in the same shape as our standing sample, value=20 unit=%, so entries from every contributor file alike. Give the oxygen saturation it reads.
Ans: value=93 unit=%
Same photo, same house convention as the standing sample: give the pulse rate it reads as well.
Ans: value=106 unit=bpm
